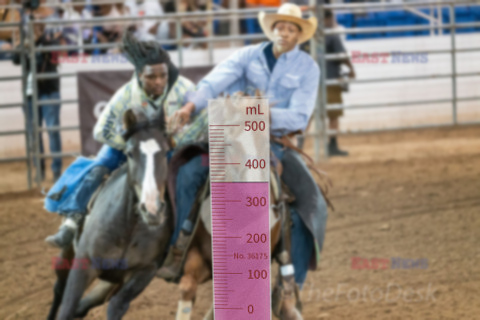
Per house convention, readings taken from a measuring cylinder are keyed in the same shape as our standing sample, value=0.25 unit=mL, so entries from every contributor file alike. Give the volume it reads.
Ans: value=350 unit=mL
